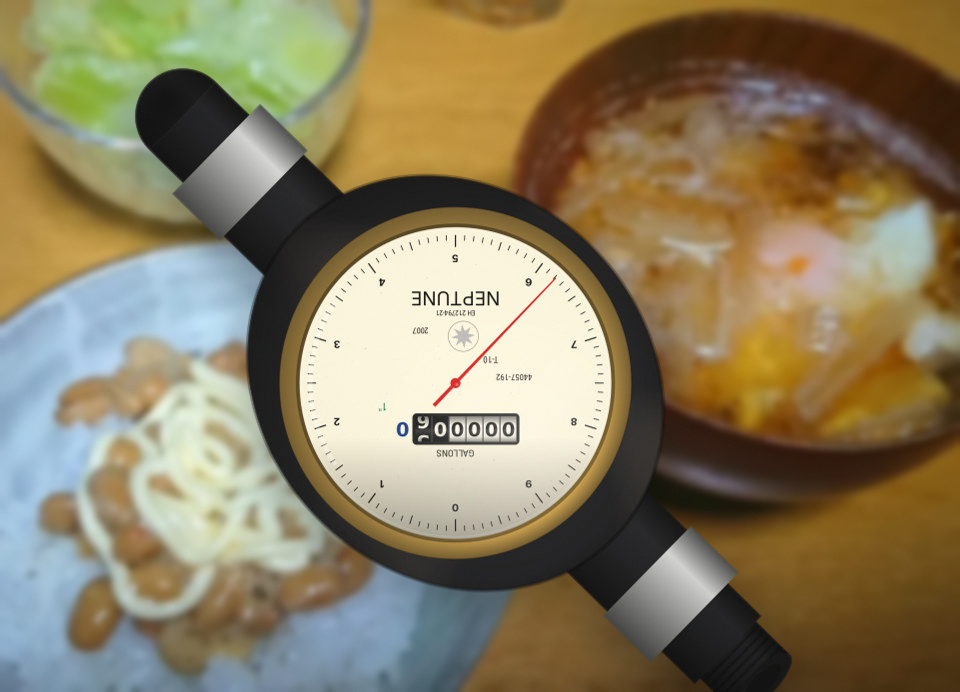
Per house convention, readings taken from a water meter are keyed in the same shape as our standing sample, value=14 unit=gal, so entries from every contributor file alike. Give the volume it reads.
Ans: value=56.2 unit=gal
